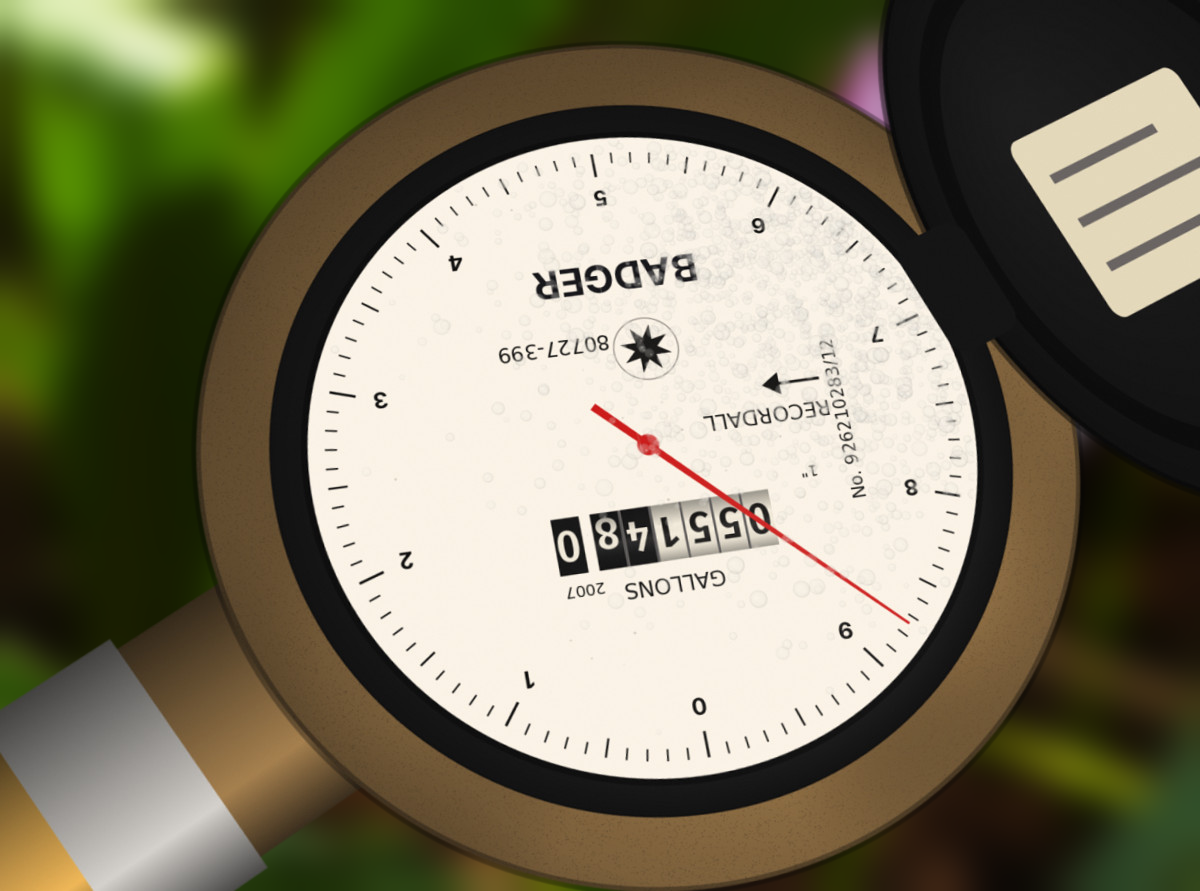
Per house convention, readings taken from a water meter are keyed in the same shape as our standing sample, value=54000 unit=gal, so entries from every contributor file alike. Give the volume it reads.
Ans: value=551478.7 unit=gal
